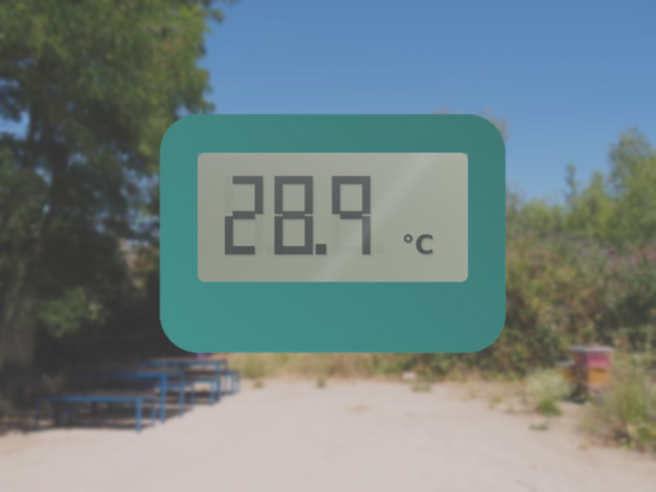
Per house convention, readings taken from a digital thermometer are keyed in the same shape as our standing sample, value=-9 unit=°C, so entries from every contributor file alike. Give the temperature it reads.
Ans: value=28.9 unit=°C
